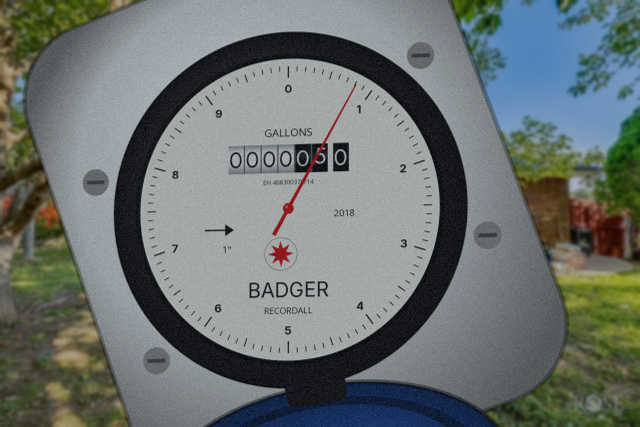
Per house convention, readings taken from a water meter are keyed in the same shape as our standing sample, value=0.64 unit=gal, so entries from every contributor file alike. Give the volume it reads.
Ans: value=50.8 unit=gal
